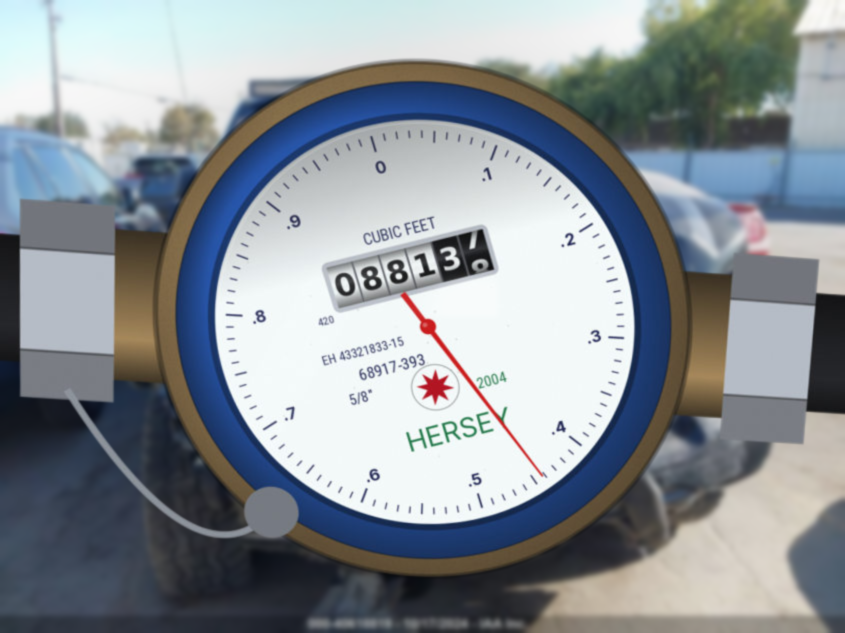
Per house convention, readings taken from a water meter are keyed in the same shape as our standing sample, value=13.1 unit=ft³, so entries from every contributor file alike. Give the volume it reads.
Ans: value=88137.44 unit=ft³
